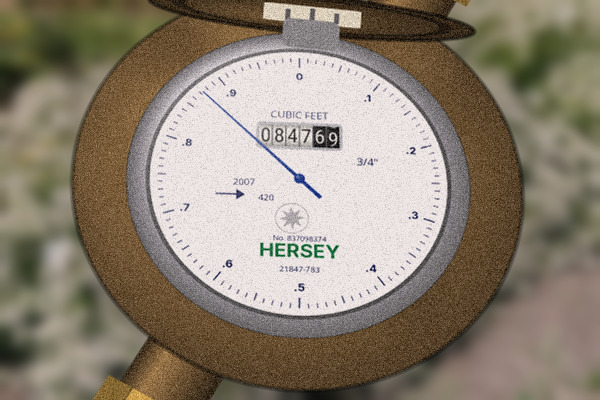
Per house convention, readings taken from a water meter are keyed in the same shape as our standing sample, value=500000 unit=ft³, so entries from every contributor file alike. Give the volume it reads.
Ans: value=84768.87 unit=ft³
